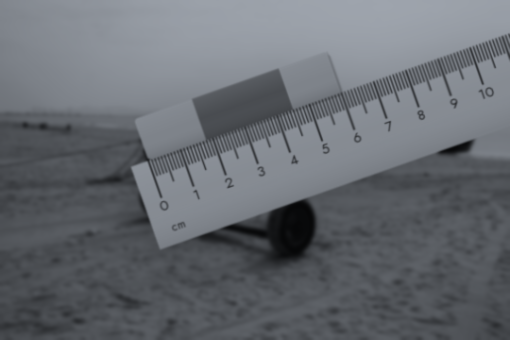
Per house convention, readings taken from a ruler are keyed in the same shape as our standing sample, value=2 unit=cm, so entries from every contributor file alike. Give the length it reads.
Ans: value=6 unit=cm
